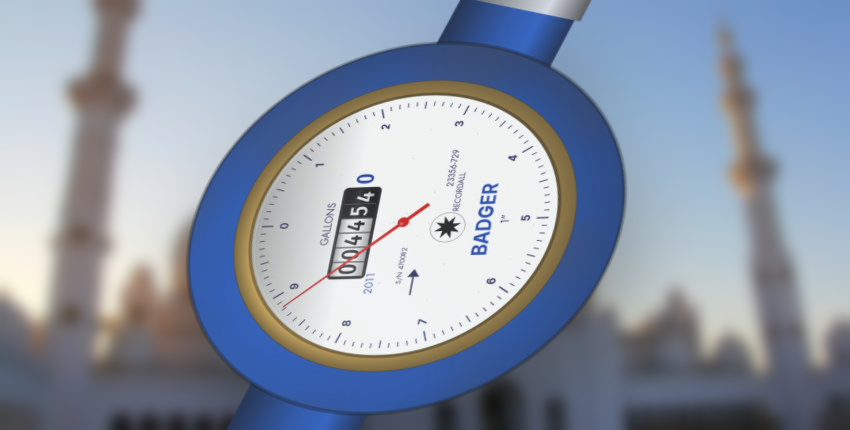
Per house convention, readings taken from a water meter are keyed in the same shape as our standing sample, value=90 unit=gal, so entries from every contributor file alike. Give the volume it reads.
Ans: value=44538.8 unit=gal
